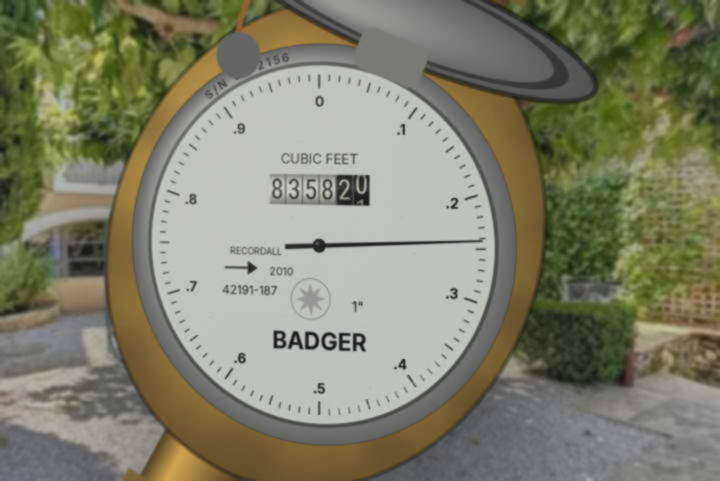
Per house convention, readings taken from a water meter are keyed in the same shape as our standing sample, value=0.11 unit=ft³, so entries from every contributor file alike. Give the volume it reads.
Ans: value=835820.24 unit=ft³
